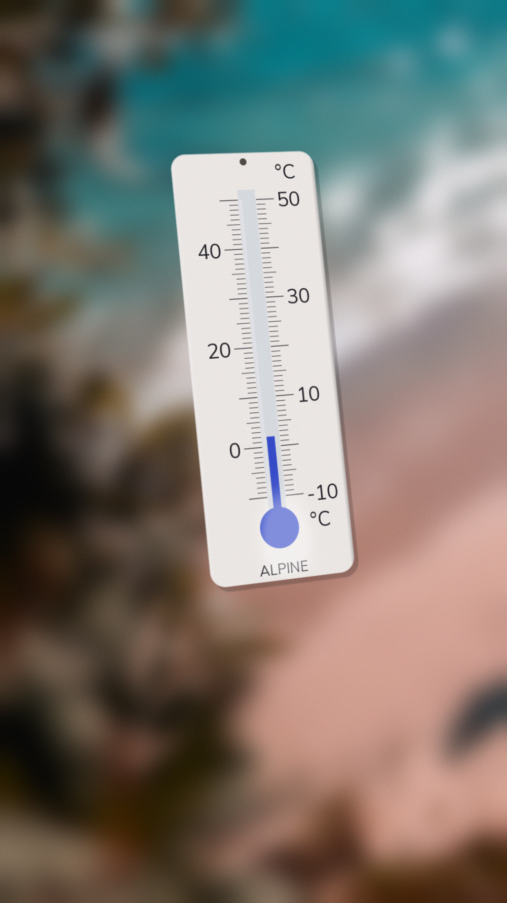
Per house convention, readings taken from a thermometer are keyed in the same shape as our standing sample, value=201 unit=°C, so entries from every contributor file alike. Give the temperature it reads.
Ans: value=2 unit=°C
